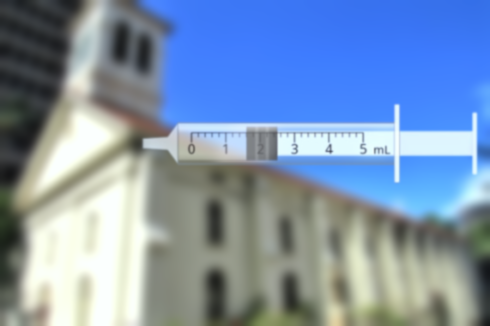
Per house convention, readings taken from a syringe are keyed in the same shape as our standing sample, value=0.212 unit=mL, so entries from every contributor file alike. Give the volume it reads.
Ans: value=1.6 unit=mL
